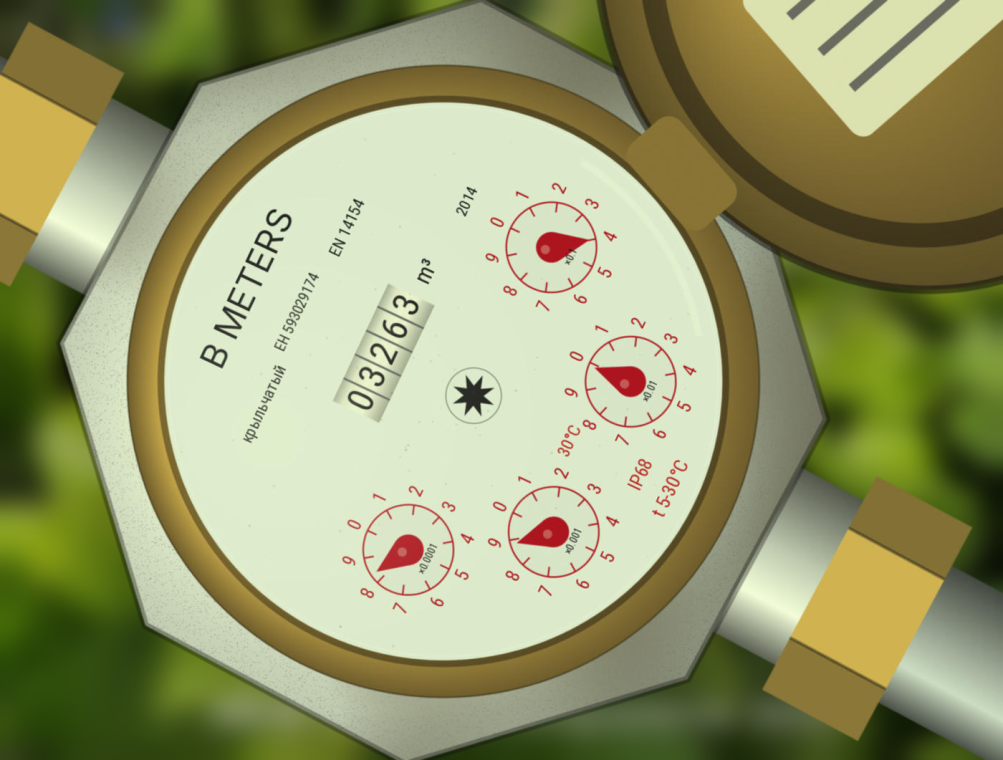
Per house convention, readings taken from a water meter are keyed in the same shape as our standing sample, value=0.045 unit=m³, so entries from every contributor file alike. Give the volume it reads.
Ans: value=3263.3988 unit=m³
